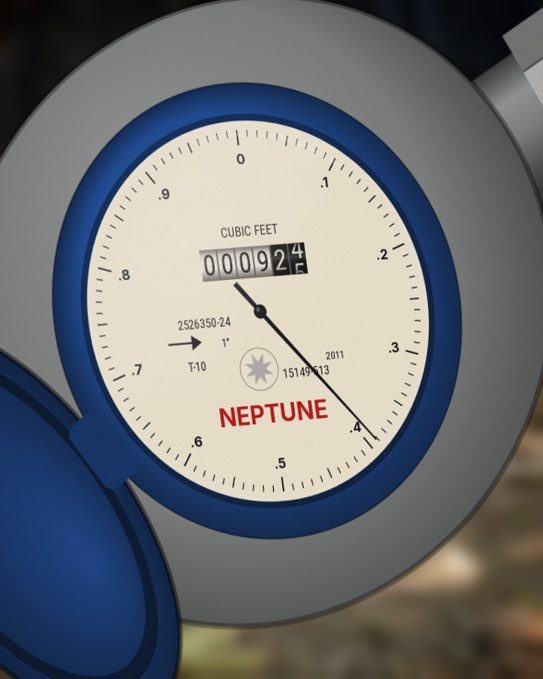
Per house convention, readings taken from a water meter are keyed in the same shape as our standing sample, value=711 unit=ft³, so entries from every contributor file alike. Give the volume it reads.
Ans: value=924.39 unit=ft³
